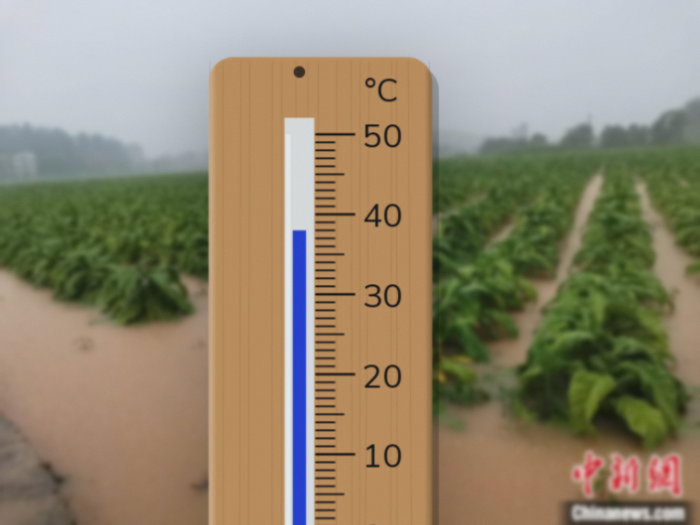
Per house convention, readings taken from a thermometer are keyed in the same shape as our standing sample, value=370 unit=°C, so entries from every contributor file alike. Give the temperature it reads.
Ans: value=38 unit=°C
